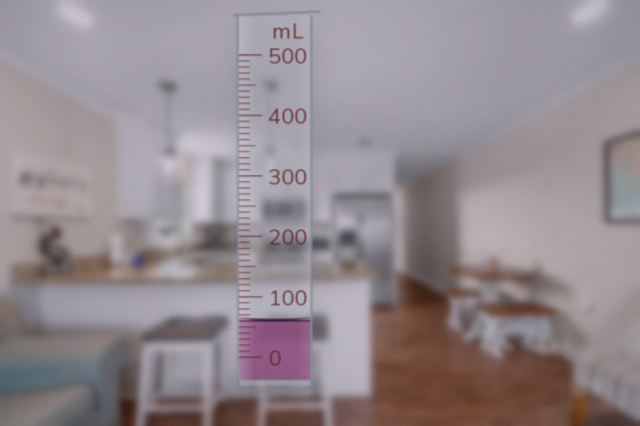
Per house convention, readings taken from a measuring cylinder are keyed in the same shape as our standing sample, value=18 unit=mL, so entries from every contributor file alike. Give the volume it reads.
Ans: value=60 unit=mL
